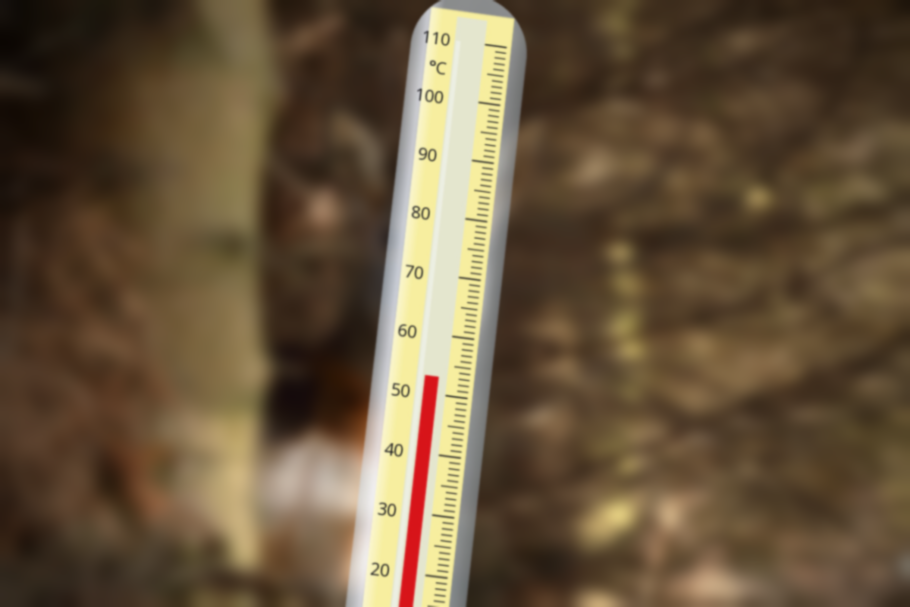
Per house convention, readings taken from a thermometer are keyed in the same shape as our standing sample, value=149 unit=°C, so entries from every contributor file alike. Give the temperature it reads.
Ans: value=53 unit=°C
